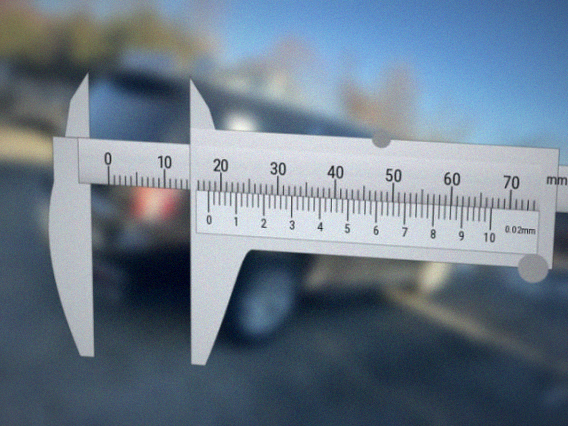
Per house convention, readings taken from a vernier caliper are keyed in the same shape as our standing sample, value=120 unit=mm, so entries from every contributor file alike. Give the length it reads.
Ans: value=17.8 unit=mm
